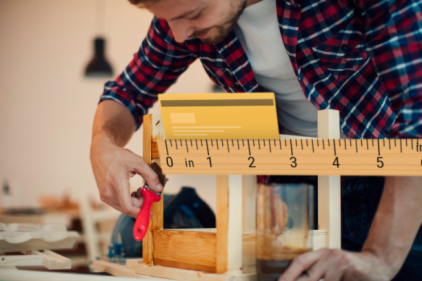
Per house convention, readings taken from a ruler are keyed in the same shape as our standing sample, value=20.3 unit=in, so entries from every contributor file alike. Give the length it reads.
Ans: value=2.75 unit=in
